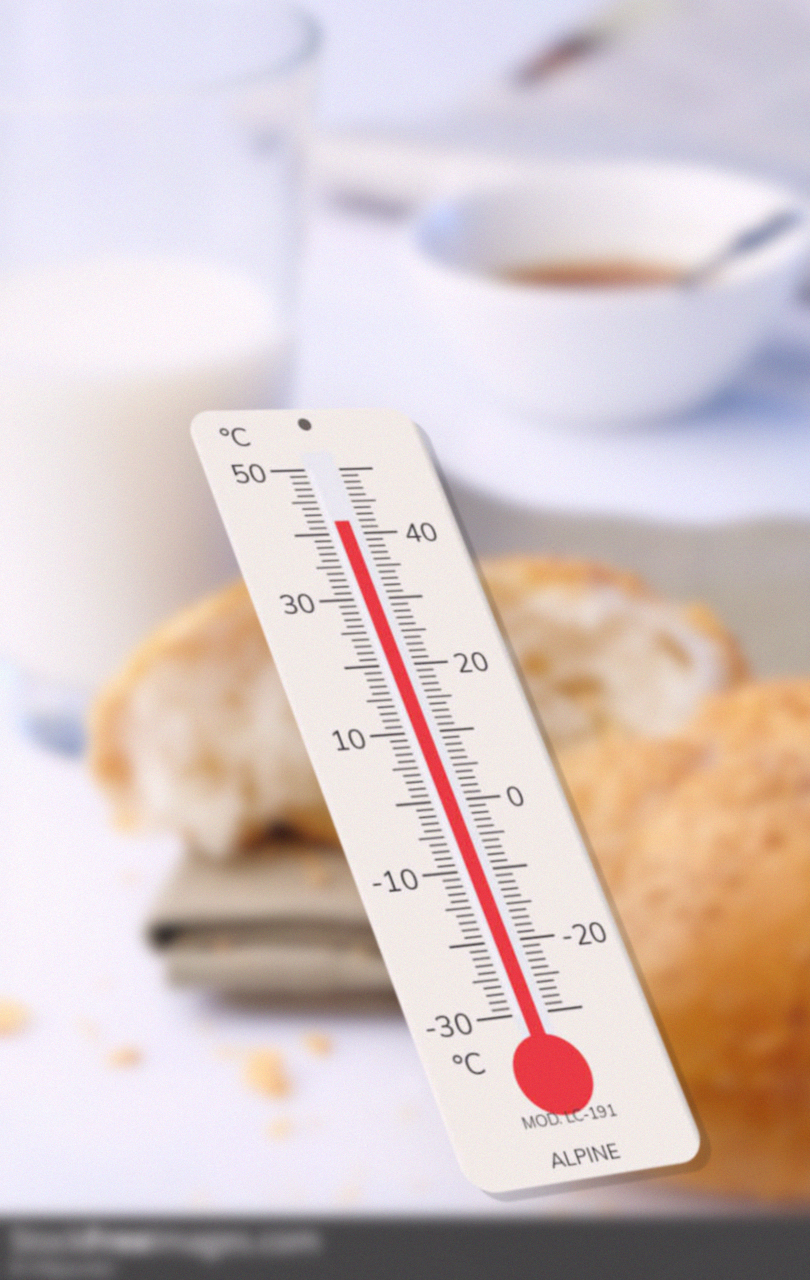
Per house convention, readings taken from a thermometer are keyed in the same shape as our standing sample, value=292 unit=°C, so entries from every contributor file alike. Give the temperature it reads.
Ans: value=42 unit=°C
